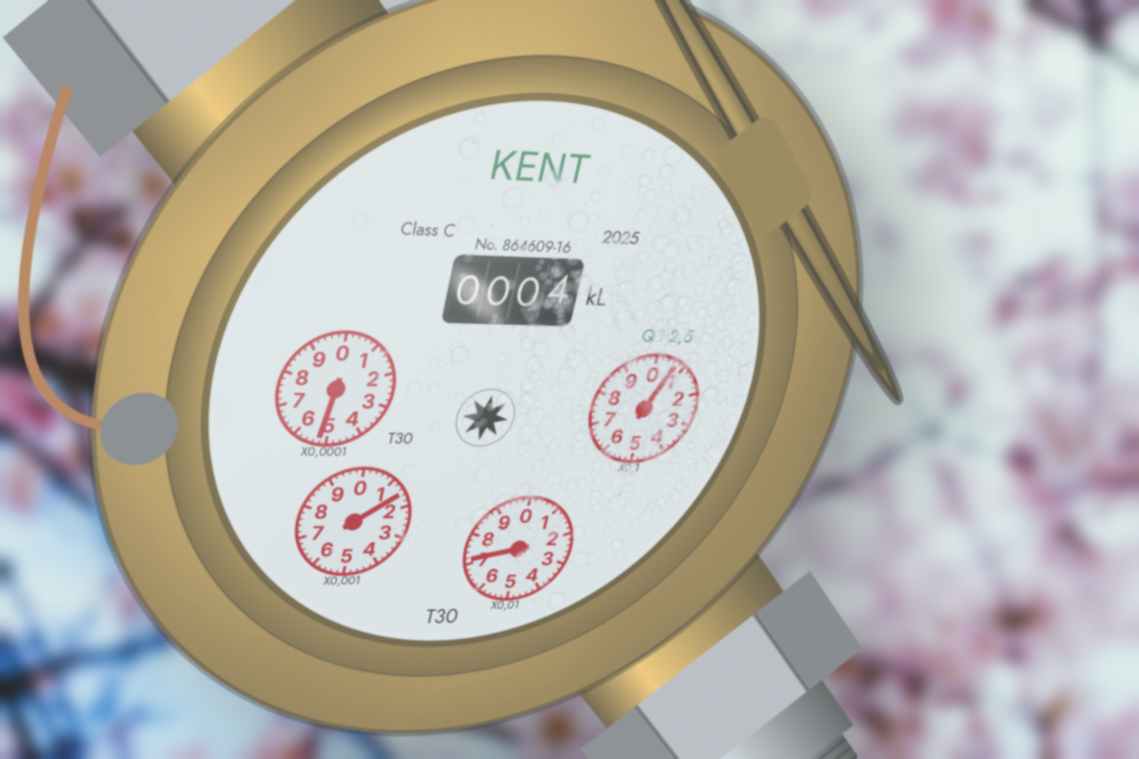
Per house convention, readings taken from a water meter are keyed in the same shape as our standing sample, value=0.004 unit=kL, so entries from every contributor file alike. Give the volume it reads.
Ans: value=4.0715 unit=kL
